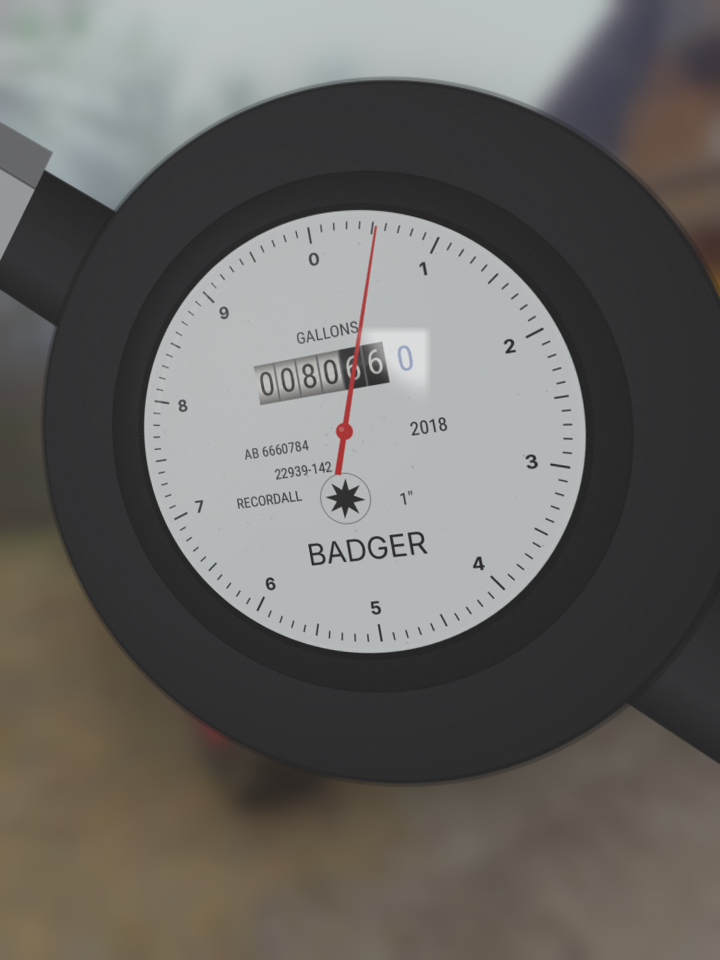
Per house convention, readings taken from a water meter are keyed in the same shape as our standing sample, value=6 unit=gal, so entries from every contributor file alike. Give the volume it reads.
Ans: value=80660.5 unit=gal
